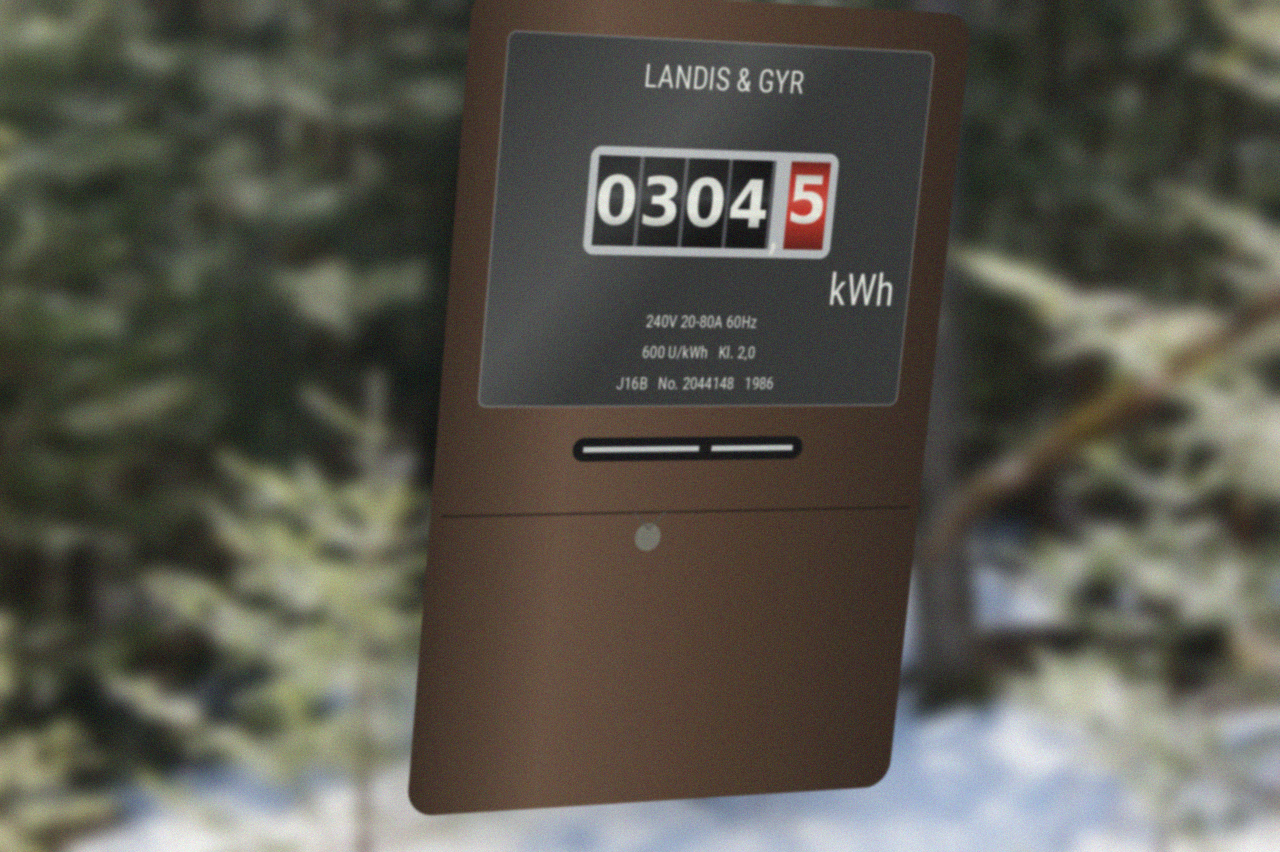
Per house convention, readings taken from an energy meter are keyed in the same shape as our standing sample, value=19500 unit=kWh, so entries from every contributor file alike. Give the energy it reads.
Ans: value=304.5 unit=kWh
